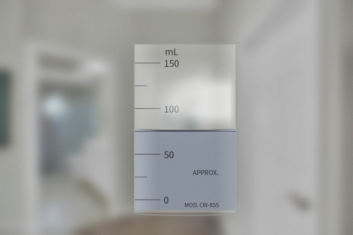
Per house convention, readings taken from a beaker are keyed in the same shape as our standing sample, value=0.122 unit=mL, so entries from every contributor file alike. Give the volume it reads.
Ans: value=75 unit=mL
